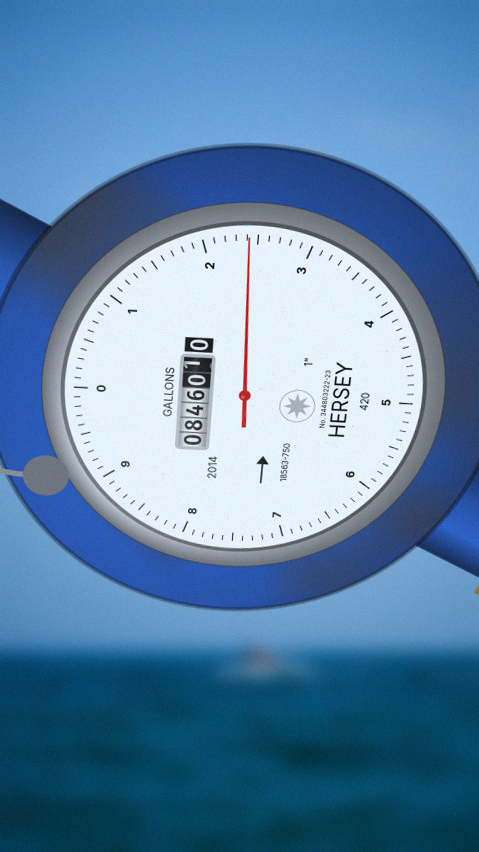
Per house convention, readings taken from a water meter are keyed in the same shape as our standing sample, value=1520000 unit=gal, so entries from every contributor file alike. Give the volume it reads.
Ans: value=846012.4 unit=gal
